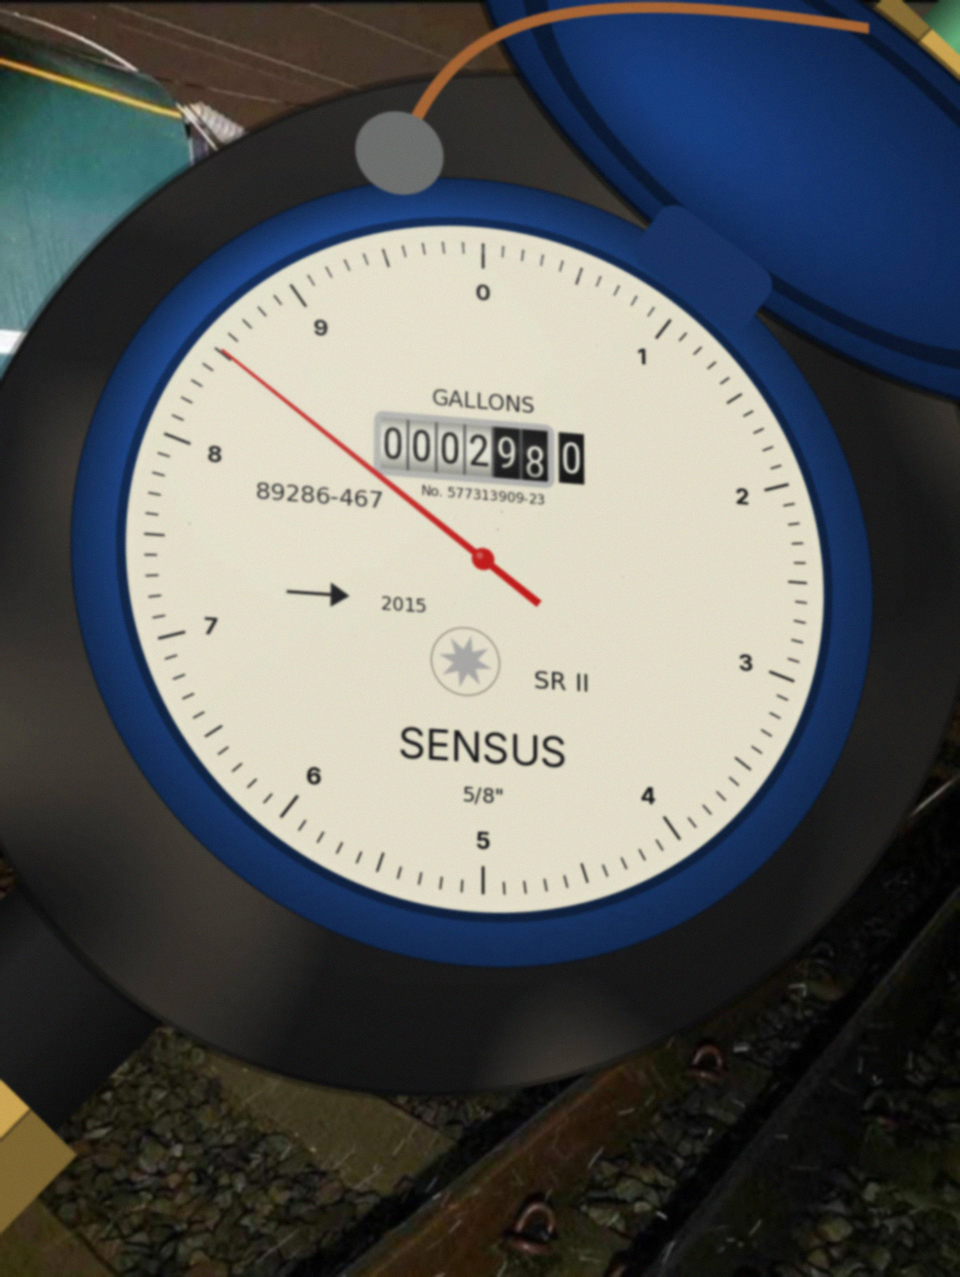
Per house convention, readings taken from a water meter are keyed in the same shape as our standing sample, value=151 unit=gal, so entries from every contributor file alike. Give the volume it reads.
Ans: value=2978.5 unit=gal
